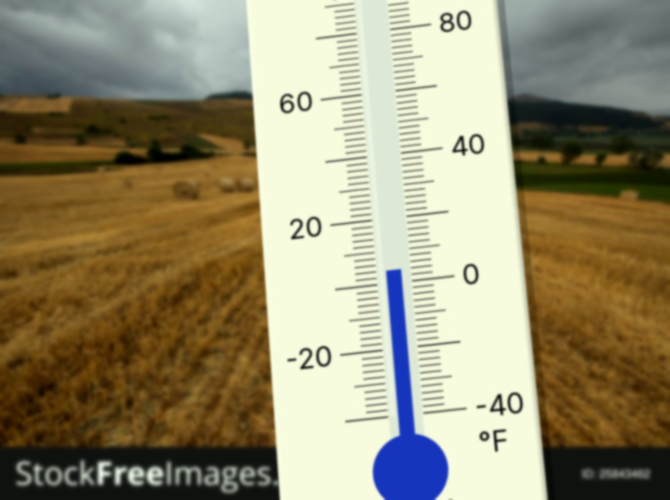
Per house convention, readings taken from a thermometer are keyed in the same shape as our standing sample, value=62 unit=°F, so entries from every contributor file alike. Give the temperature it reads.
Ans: value=4 unit=°F
